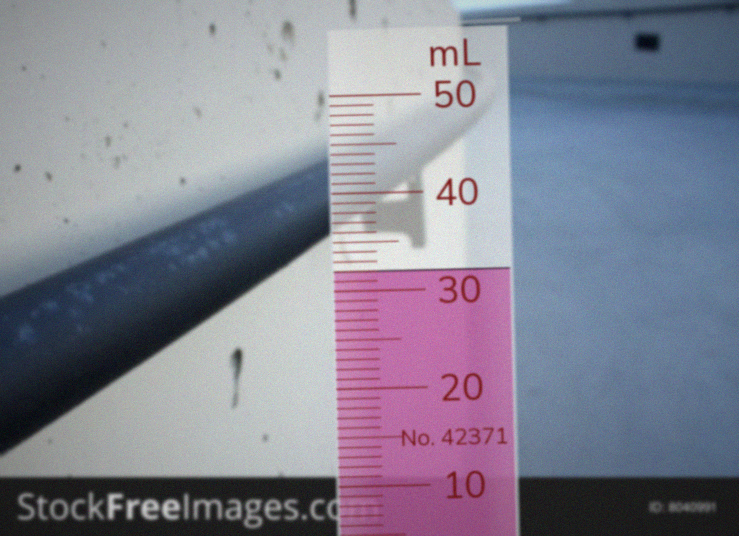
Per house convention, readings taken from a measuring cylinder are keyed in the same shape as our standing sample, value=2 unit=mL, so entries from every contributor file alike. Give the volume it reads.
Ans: value=32 unit=mL
